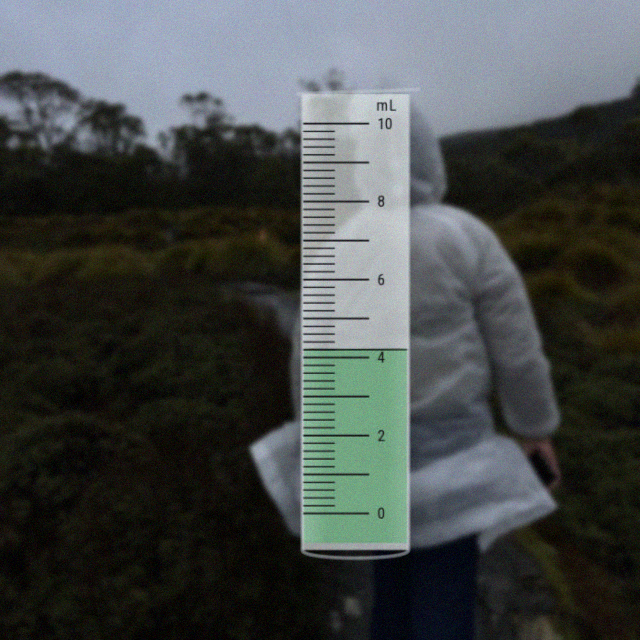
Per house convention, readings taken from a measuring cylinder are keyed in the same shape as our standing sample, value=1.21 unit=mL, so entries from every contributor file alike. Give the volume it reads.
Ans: value=4.2 unit=mL
